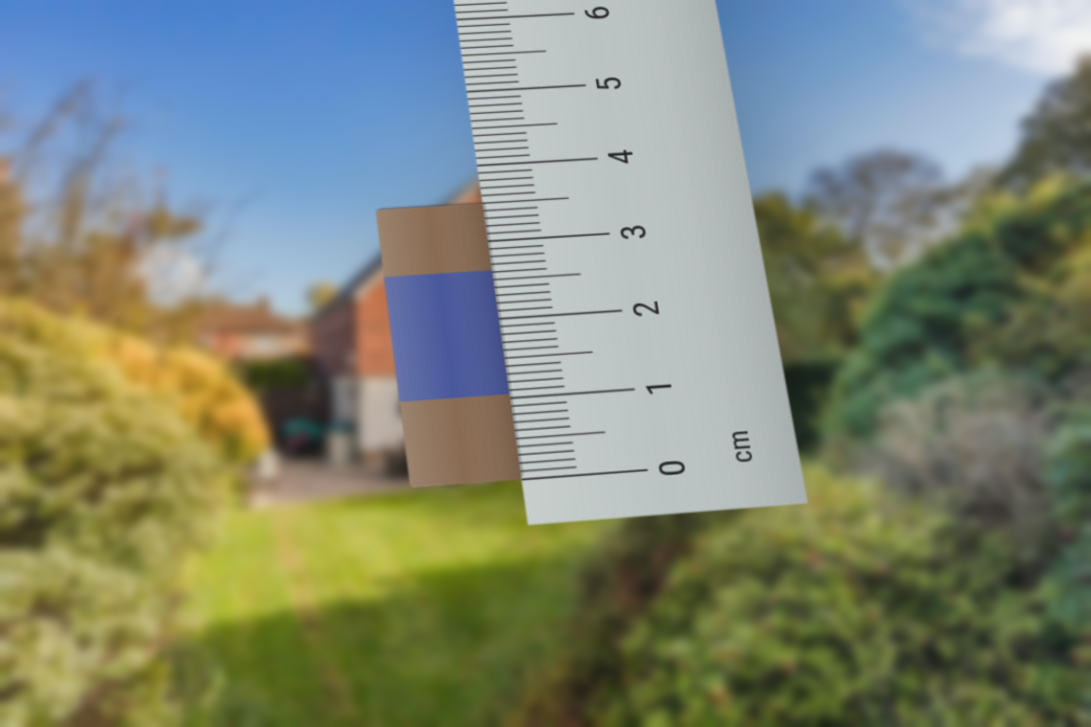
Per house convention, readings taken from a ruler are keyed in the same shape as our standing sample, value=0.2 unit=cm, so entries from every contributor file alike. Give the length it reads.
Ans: value=3.5 unit=cm
